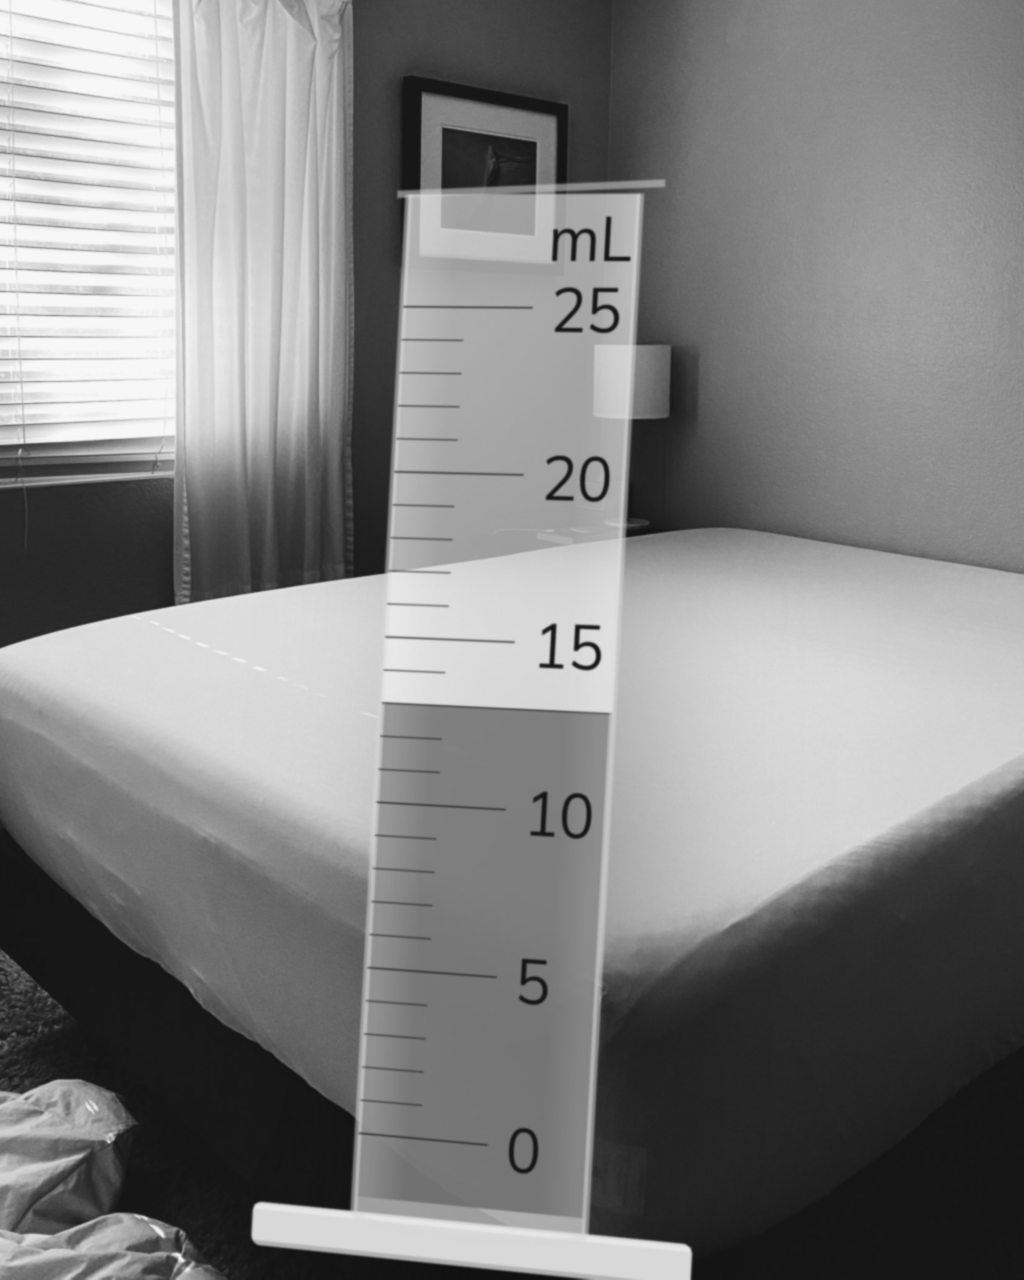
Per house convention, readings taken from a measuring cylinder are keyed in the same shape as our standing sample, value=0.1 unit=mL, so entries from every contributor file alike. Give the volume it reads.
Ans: value=13 unit=mL
